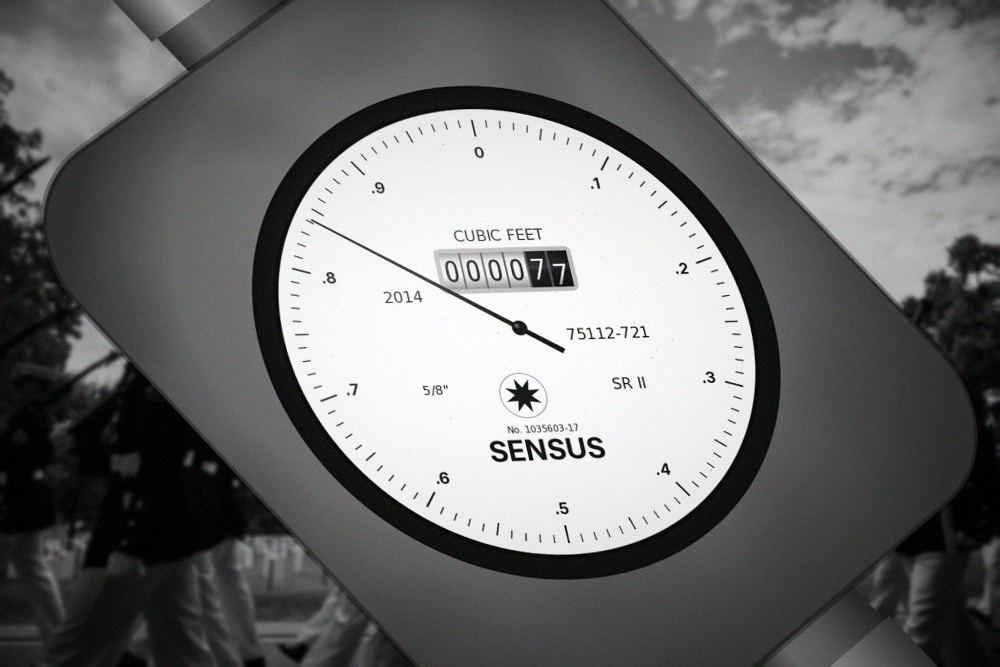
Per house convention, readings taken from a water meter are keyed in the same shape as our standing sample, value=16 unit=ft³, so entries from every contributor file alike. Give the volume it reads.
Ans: value=76.84 unit=ft³
